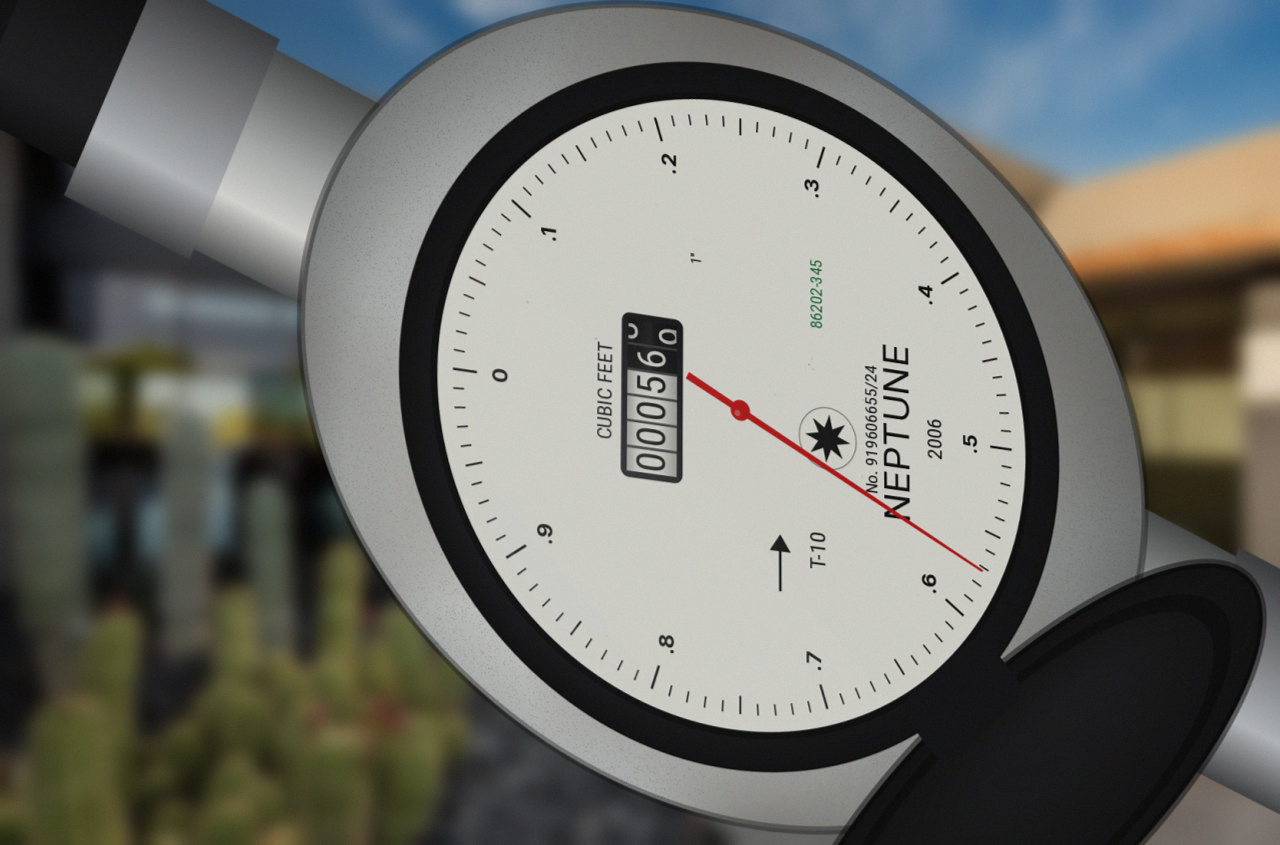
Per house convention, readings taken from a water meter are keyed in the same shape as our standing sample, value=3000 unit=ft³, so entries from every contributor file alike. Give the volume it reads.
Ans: value=568.57 unit=ft³
